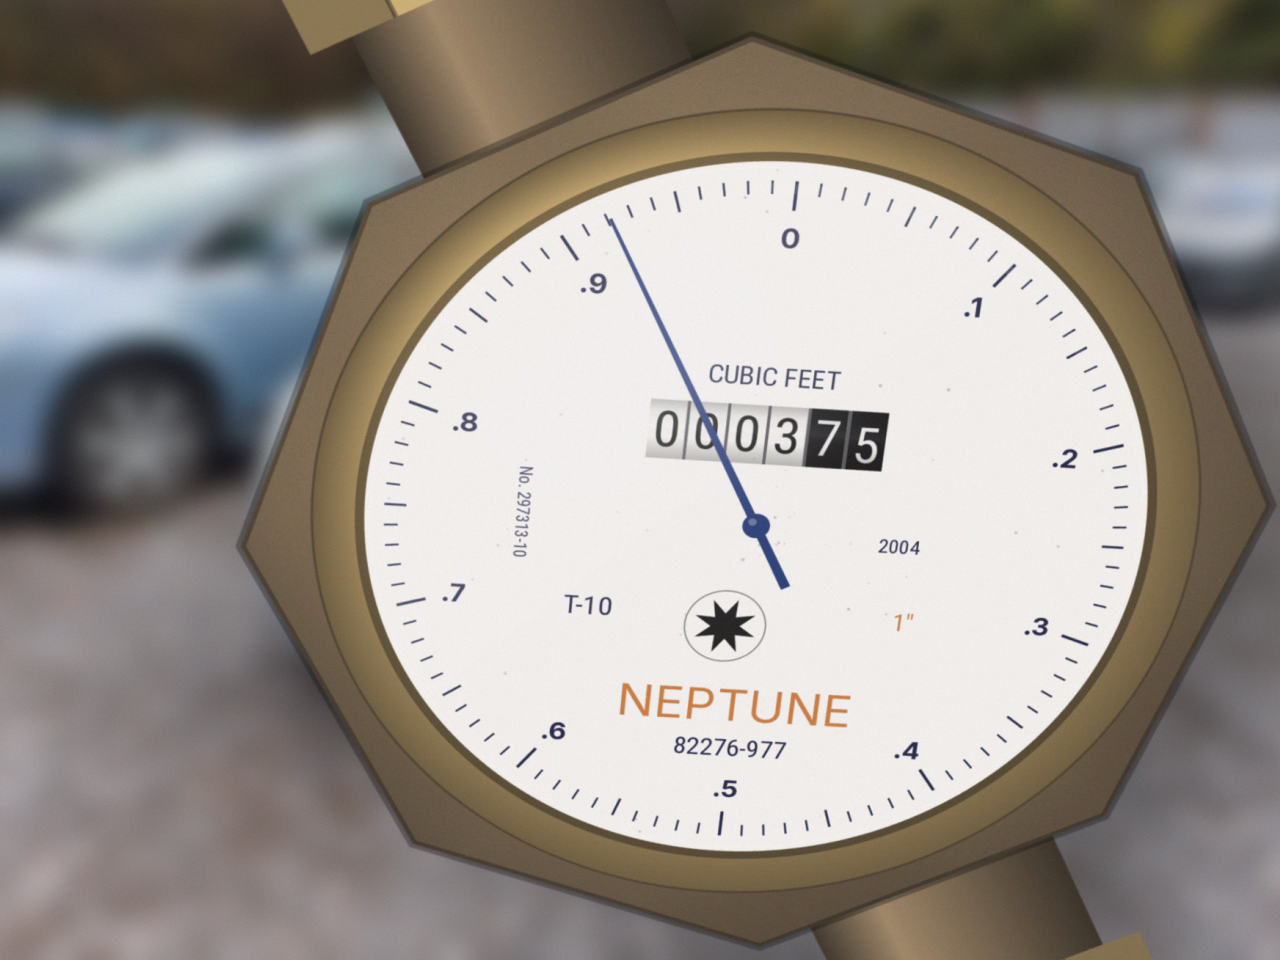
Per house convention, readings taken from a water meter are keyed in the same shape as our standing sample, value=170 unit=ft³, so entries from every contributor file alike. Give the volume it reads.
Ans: value=374.92 unit=ft³
